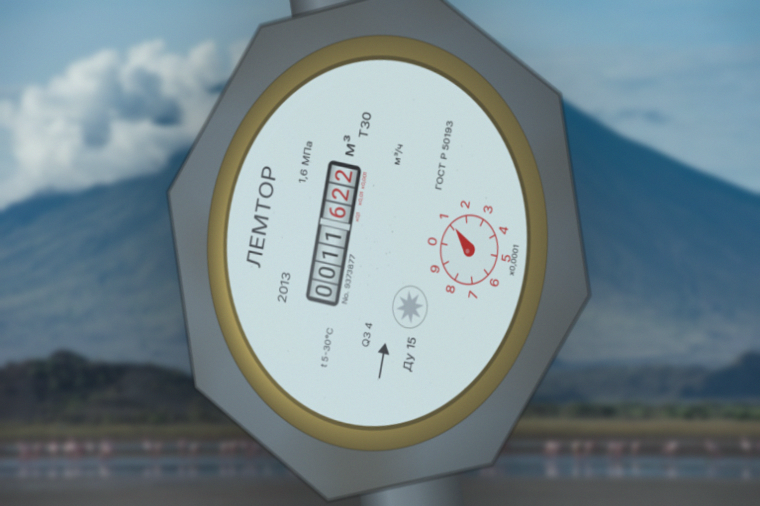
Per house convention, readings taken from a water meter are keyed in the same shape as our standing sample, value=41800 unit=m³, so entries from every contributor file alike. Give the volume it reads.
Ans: value=11.6221 unit=m³
